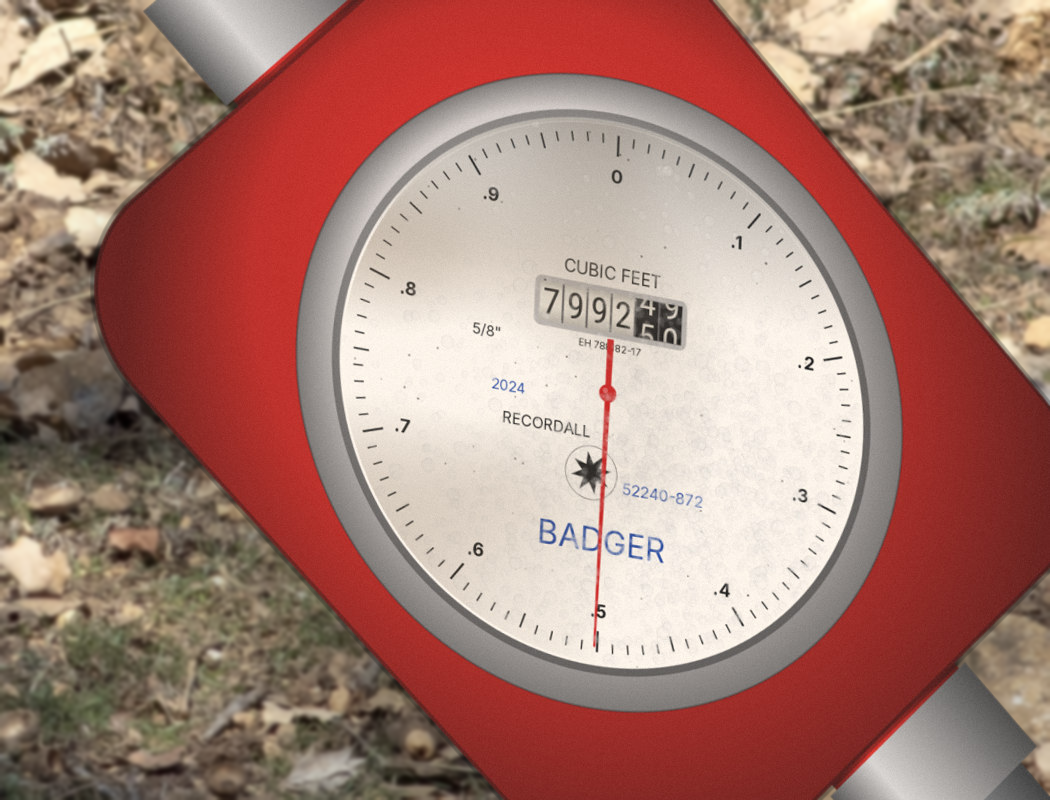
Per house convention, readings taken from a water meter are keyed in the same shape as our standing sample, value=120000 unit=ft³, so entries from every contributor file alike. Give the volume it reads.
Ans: value=799249.50 unit=ft³
